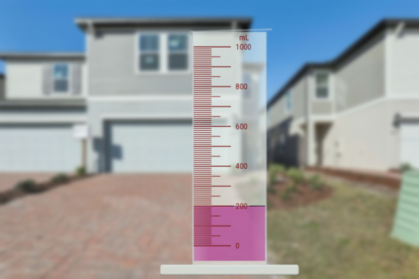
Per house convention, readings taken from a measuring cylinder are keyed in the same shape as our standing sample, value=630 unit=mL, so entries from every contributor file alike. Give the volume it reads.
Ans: value=200 unit=mL
